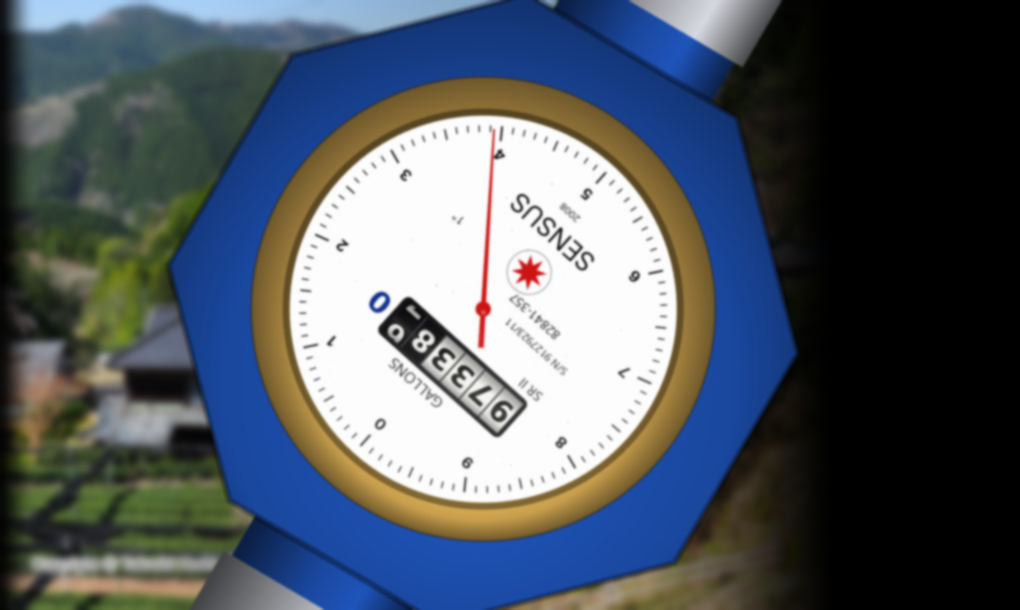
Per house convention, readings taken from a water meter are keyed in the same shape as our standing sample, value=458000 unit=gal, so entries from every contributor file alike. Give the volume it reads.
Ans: value=9733863.9 unit=gal
